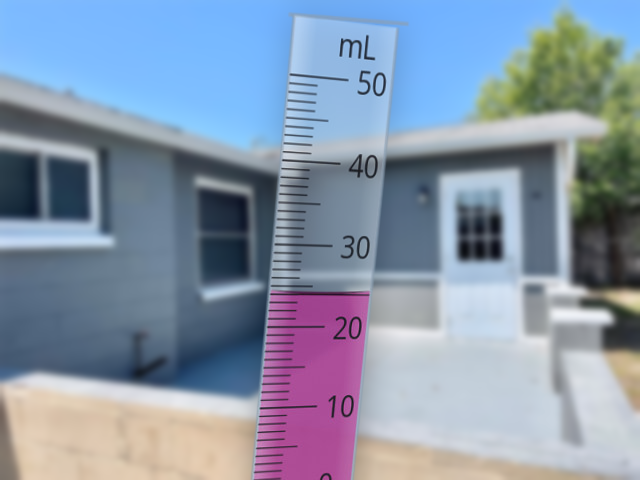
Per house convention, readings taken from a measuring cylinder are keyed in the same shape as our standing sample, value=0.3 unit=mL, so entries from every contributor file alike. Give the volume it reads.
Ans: value=24 unit=mL
